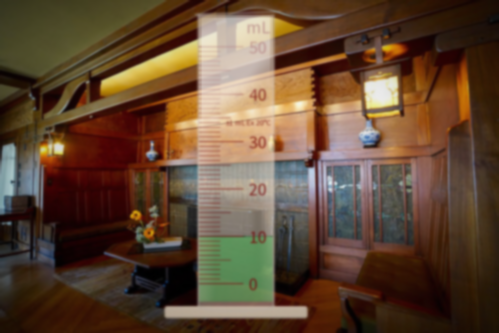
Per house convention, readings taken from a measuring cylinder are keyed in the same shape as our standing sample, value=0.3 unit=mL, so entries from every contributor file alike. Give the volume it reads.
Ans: value=10 unit=mL
